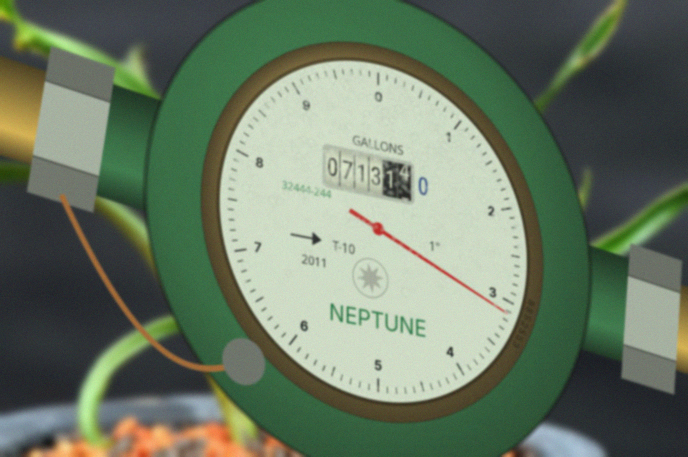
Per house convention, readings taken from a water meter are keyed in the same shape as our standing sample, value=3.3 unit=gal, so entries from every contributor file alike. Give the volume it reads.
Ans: value=713143.1 unit=gal
